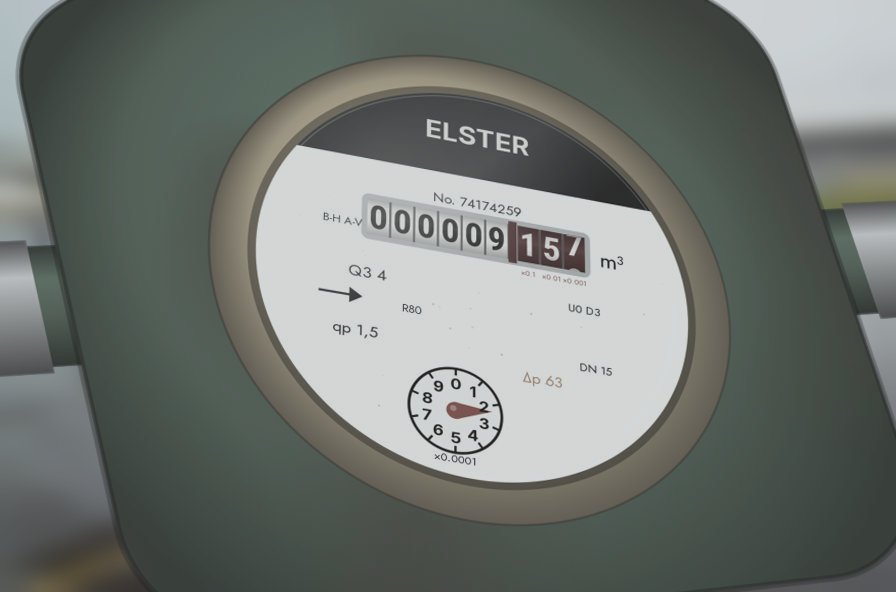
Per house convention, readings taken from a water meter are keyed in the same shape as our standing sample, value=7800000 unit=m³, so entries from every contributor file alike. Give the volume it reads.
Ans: value=9.1572 unit=m³
